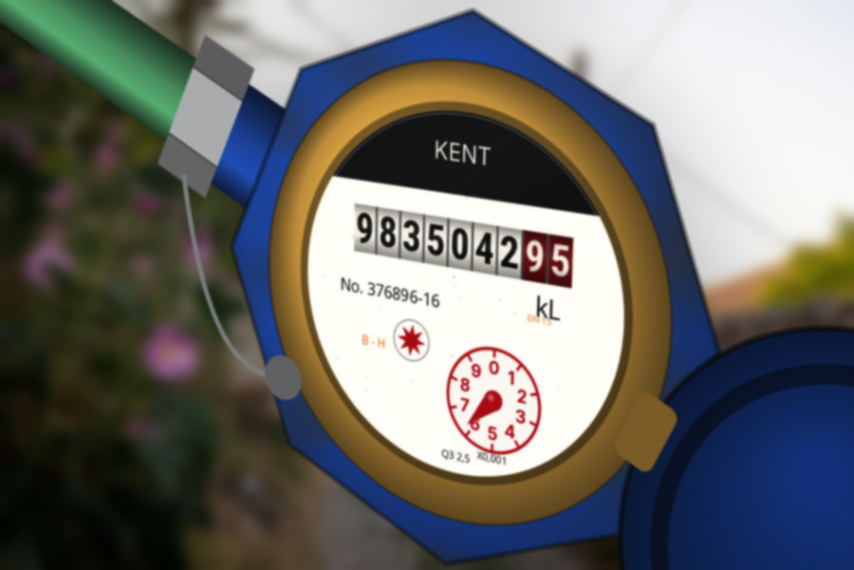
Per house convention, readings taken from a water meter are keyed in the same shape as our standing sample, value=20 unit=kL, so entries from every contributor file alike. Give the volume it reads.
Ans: value=9835042.956 unit=kL
